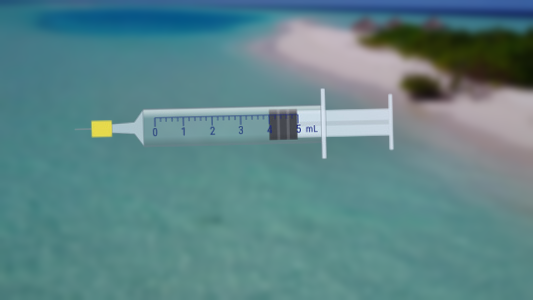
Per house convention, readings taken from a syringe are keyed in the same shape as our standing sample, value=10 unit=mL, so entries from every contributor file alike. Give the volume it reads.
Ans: value=4 unit=mL
